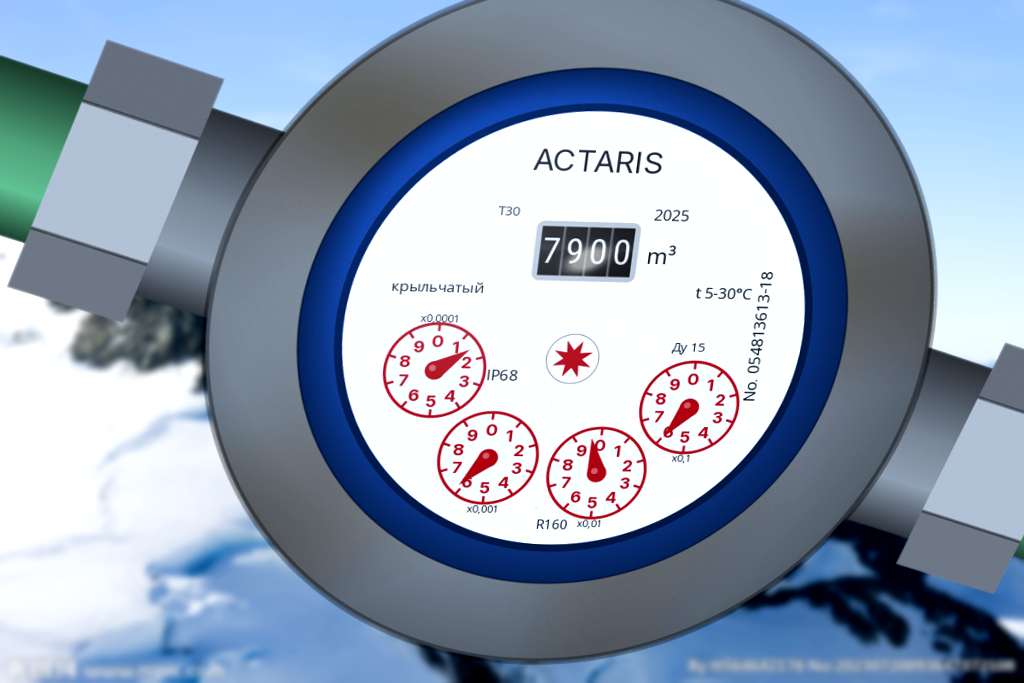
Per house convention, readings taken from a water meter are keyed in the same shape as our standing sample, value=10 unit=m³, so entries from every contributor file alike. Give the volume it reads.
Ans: value=7900.5961 unit=m³
